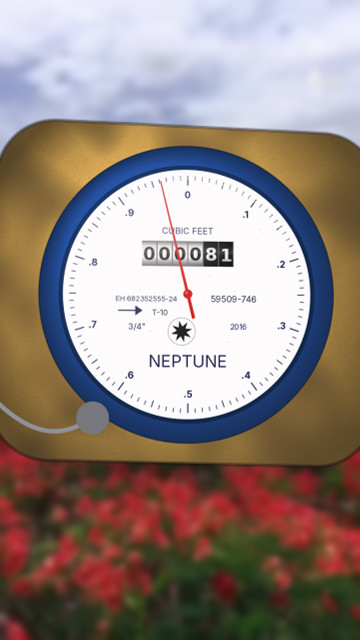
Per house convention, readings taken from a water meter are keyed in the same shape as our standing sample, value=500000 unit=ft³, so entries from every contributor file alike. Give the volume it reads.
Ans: value=80.96 unit=ft³
